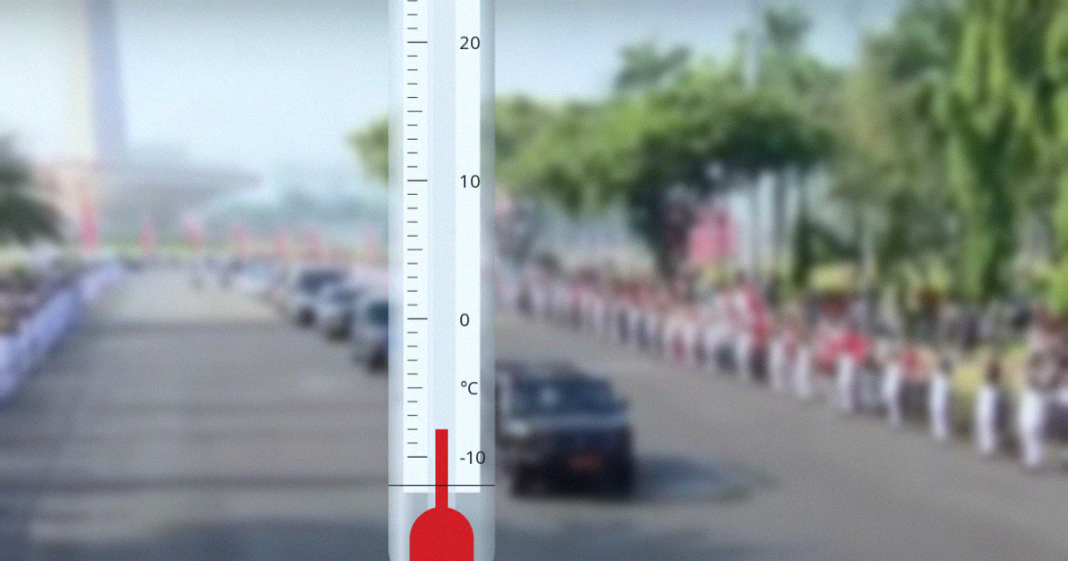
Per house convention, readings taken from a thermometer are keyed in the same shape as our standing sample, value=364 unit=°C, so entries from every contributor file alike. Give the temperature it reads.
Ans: value=-8 unit=°C
